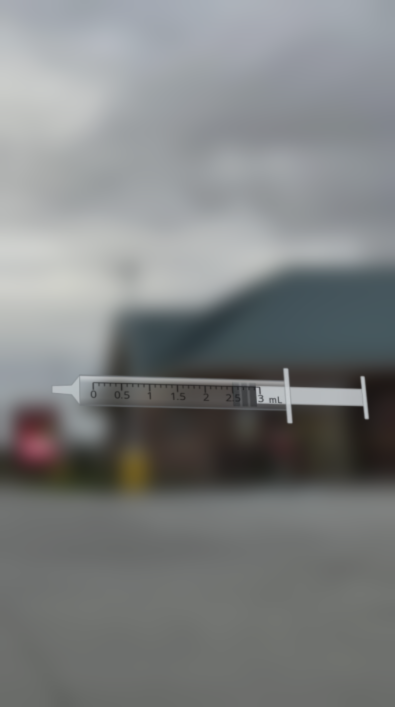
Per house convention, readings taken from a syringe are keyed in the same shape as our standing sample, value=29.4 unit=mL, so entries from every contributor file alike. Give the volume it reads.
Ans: value=2.5 unit=mL
